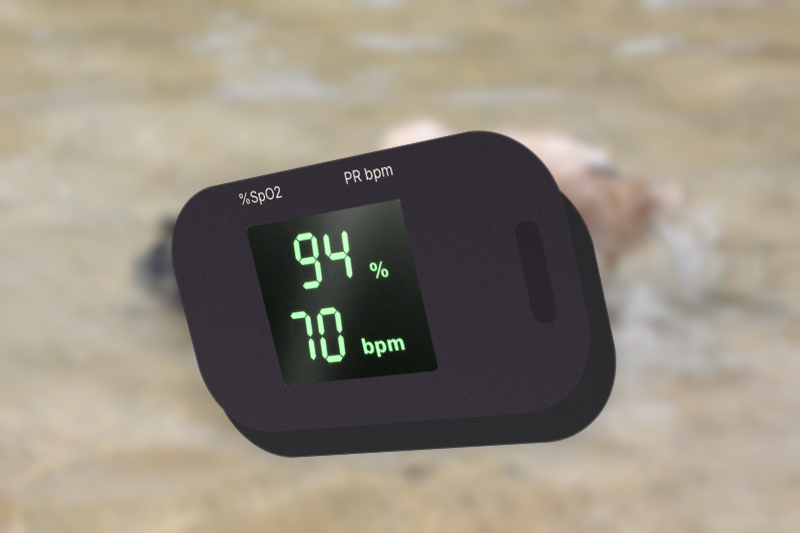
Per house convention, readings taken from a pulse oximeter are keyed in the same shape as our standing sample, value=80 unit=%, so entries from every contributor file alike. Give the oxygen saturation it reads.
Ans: value=94 unit=%
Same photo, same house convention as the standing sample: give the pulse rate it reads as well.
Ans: value=70 unit=bpm
